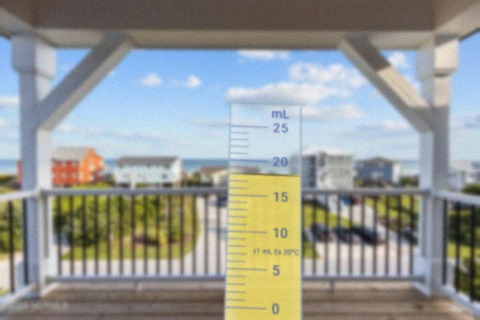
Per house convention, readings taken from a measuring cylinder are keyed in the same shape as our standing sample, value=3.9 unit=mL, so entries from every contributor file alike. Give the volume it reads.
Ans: value=18 unit=mL
